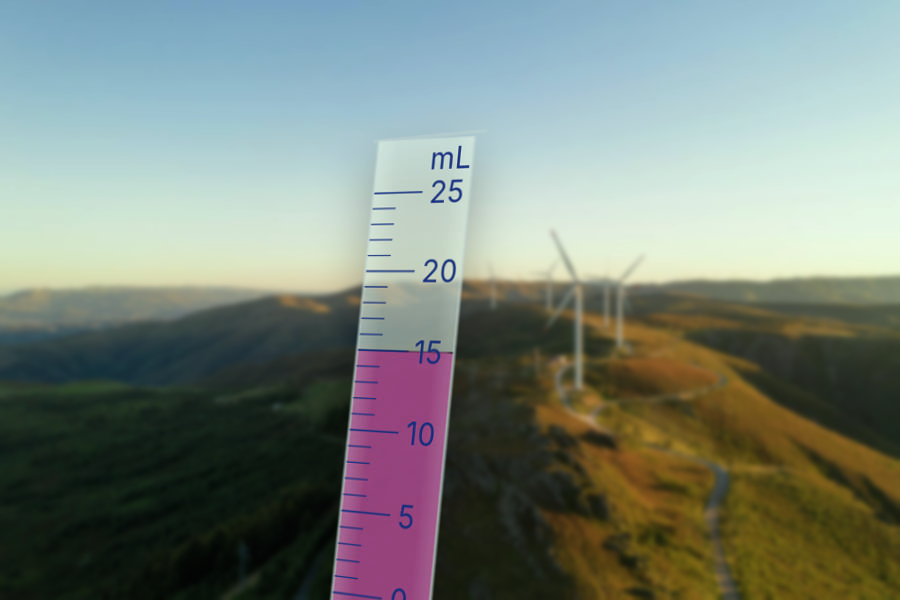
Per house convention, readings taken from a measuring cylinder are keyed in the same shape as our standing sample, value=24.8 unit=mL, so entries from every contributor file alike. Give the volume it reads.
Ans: value=15 unit=mL
